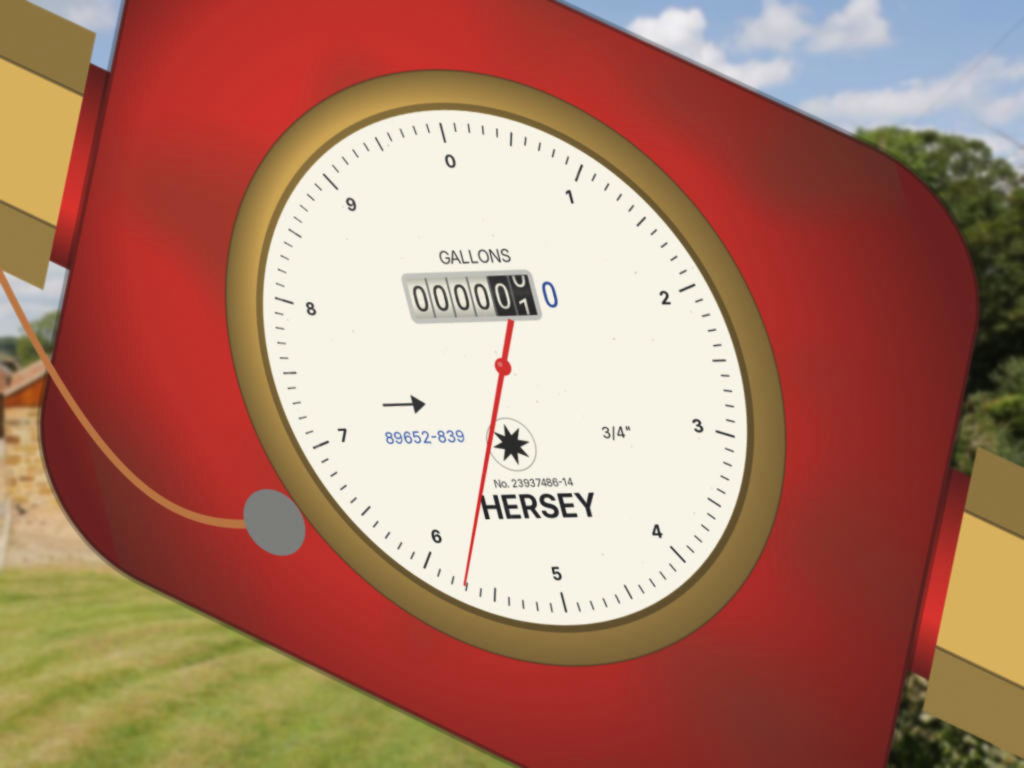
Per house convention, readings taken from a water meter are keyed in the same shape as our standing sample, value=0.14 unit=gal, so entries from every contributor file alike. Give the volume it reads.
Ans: value=5.7 unit=gal
